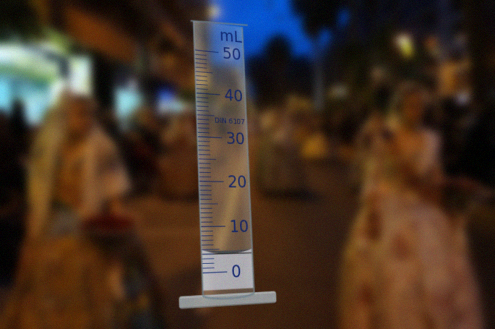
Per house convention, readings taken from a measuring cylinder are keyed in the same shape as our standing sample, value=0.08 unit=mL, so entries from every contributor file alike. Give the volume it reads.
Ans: value=4 unit=mL
